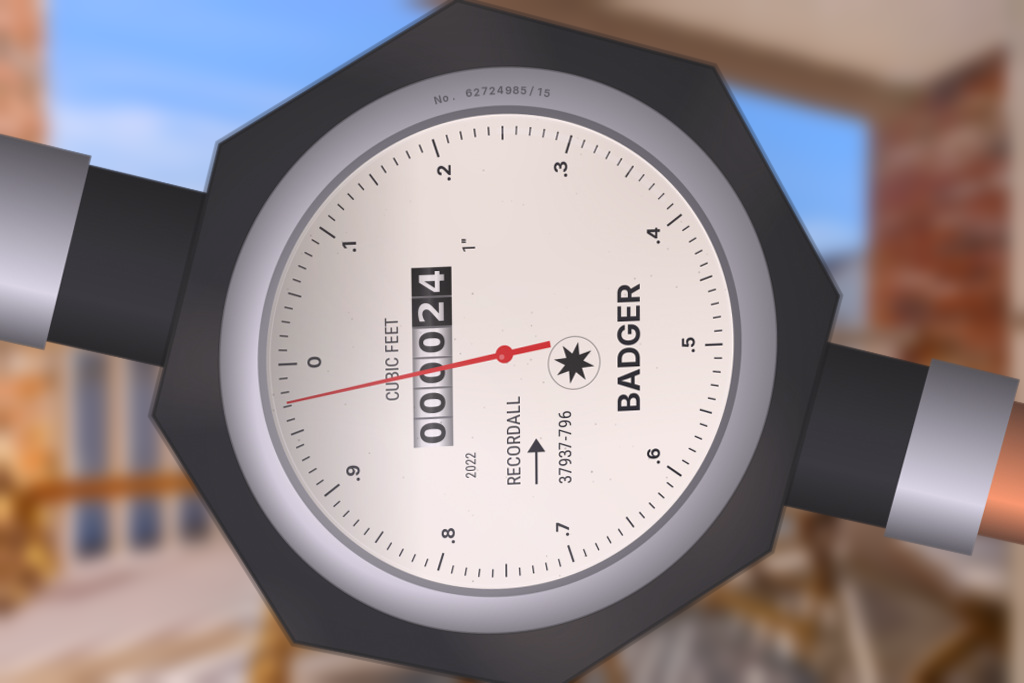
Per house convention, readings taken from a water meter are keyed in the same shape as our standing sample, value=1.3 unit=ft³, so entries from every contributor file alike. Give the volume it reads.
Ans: value=23.97 unit=ft³
